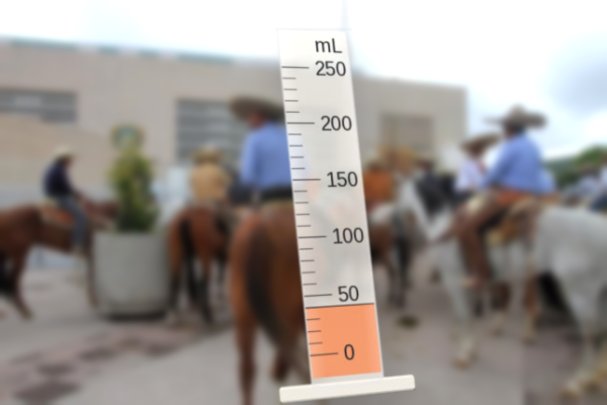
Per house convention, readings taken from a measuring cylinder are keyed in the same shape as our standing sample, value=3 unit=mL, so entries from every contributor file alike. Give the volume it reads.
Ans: value=40 unit=mL
